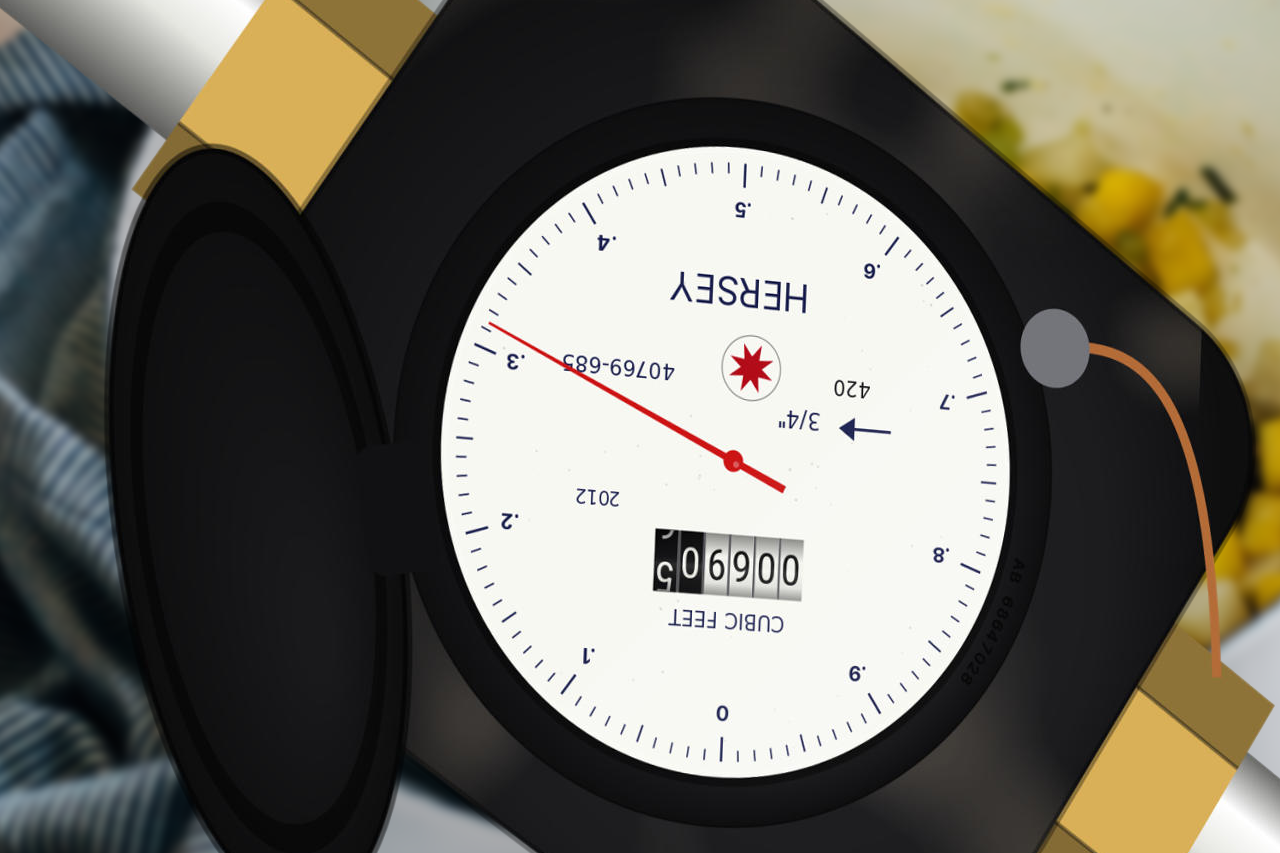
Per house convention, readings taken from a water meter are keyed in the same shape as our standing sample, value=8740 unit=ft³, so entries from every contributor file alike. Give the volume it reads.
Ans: value=6905.31 unit=ft³
